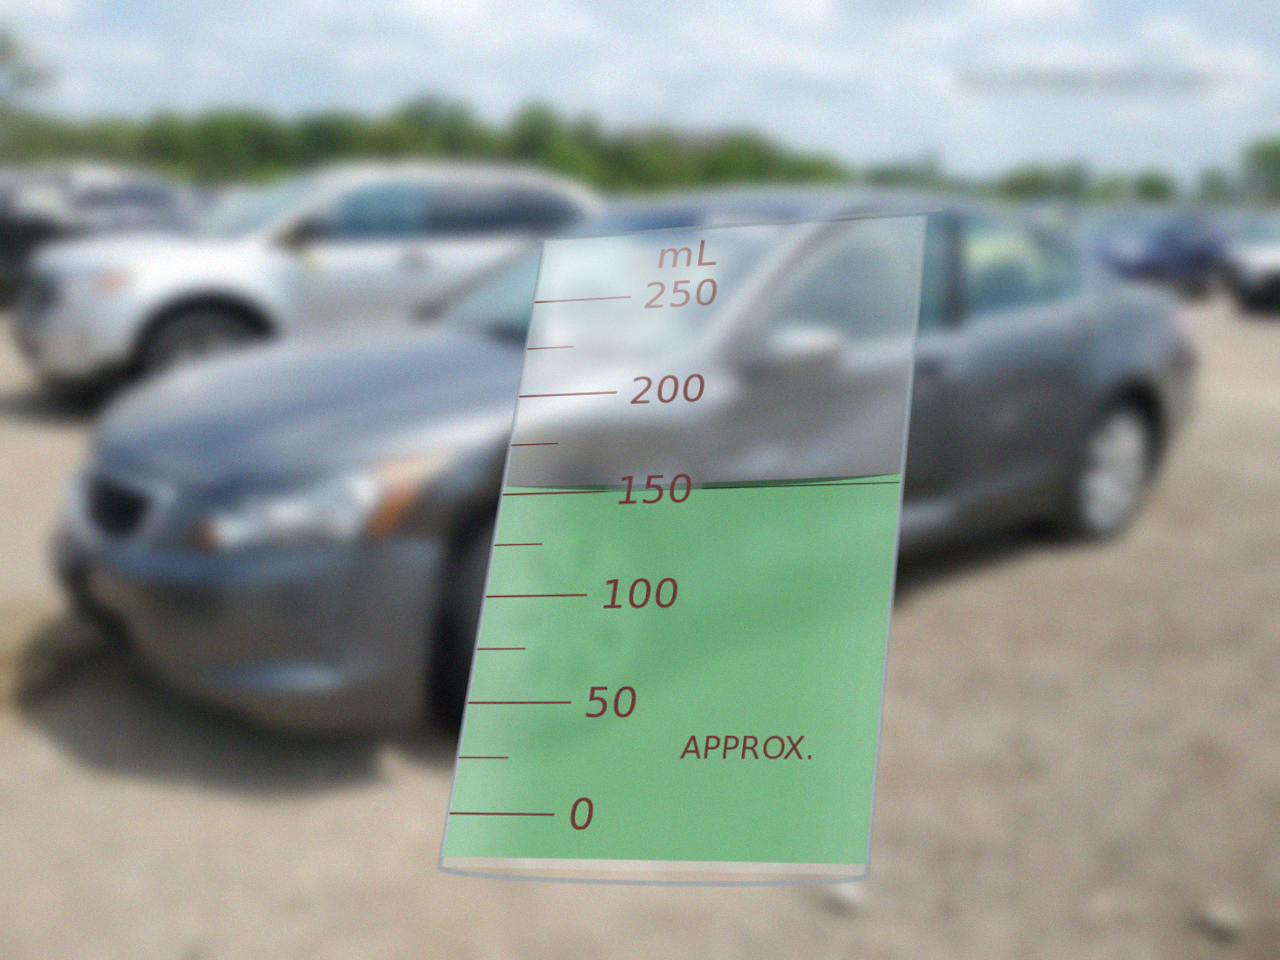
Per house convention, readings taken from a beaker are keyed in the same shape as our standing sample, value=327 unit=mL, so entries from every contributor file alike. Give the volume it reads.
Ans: value=150 unit=mL
